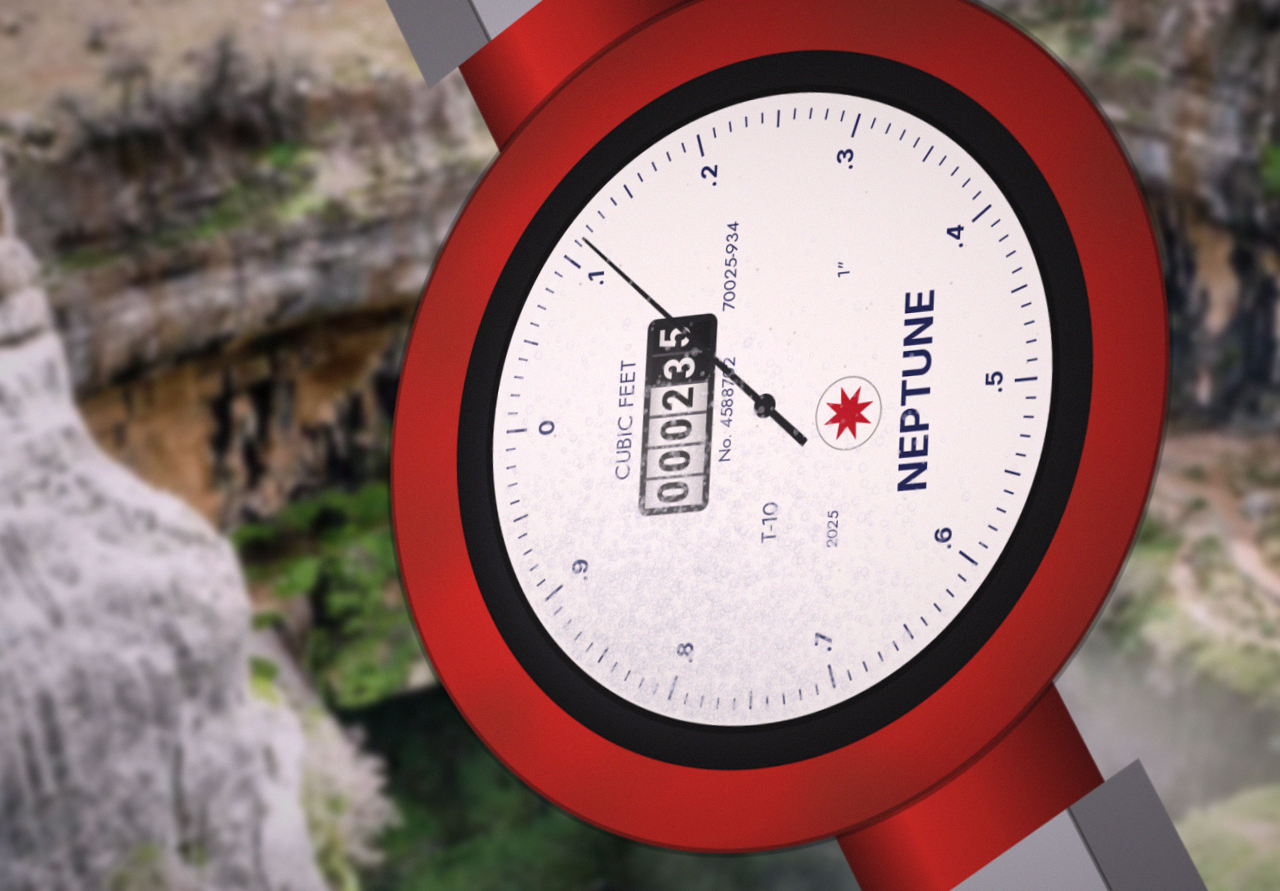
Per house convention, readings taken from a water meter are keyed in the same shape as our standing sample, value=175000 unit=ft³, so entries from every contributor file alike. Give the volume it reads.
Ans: value=235.11 unit=ft³
